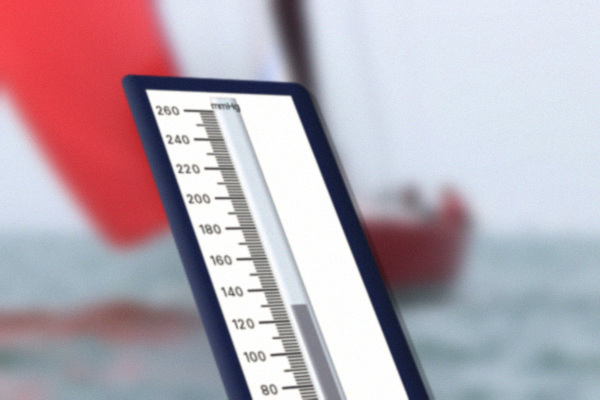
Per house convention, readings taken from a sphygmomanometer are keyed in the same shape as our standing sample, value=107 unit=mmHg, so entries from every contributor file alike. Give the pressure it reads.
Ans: value=130 unit=mmHg
